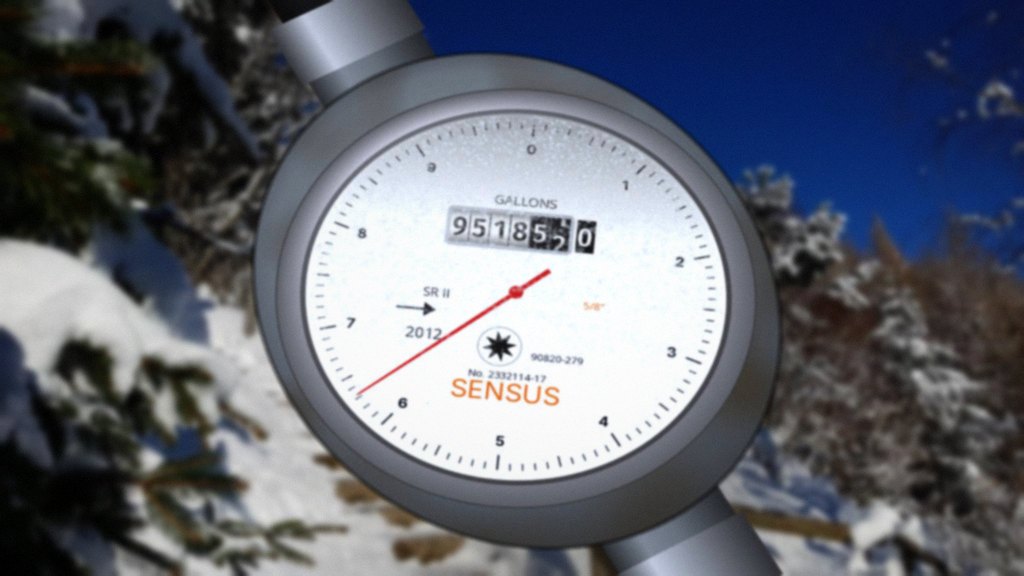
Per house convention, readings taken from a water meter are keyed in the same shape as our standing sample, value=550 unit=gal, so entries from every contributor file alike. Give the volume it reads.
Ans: value=9518516.3 unit=gal
